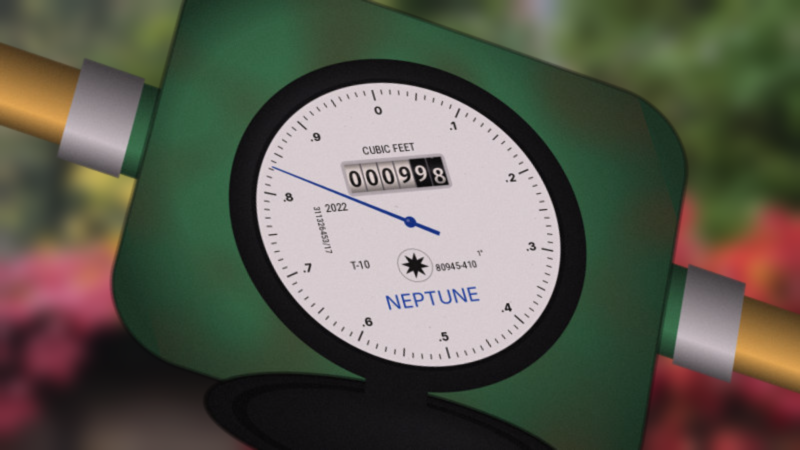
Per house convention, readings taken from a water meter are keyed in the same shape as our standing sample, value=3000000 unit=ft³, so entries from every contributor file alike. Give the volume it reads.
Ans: value=997.83 unit=ft³
